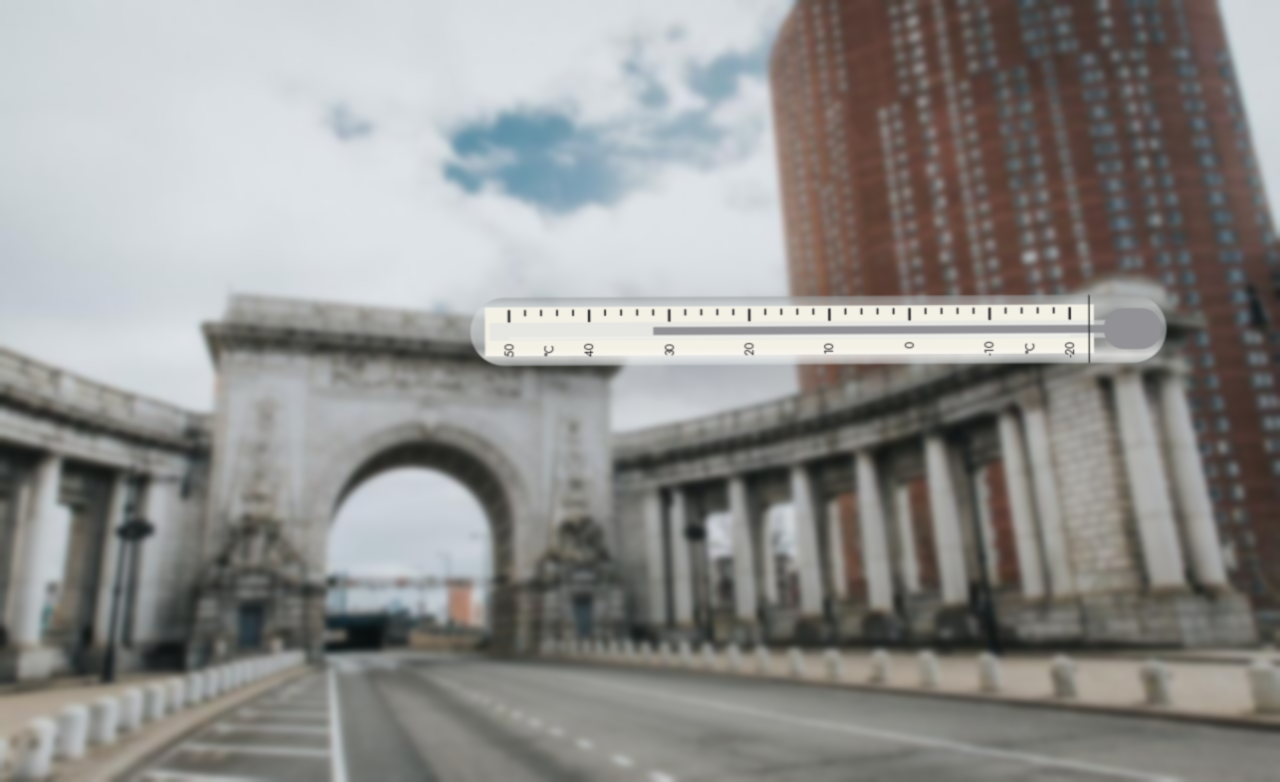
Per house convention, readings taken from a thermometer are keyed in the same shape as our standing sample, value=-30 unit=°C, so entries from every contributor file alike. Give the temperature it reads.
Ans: value=32 unit=°C
